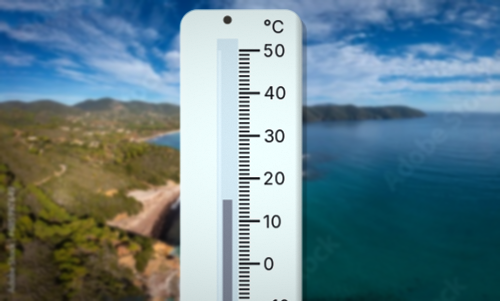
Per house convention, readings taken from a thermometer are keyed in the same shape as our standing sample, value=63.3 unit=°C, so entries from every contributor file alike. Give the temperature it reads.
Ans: value=15 unit=°C
